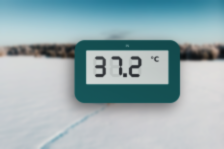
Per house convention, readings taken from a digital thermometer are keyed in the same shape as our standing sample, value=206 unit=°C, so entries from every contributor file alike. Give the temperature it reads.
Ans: value=37.2 unit=°C
